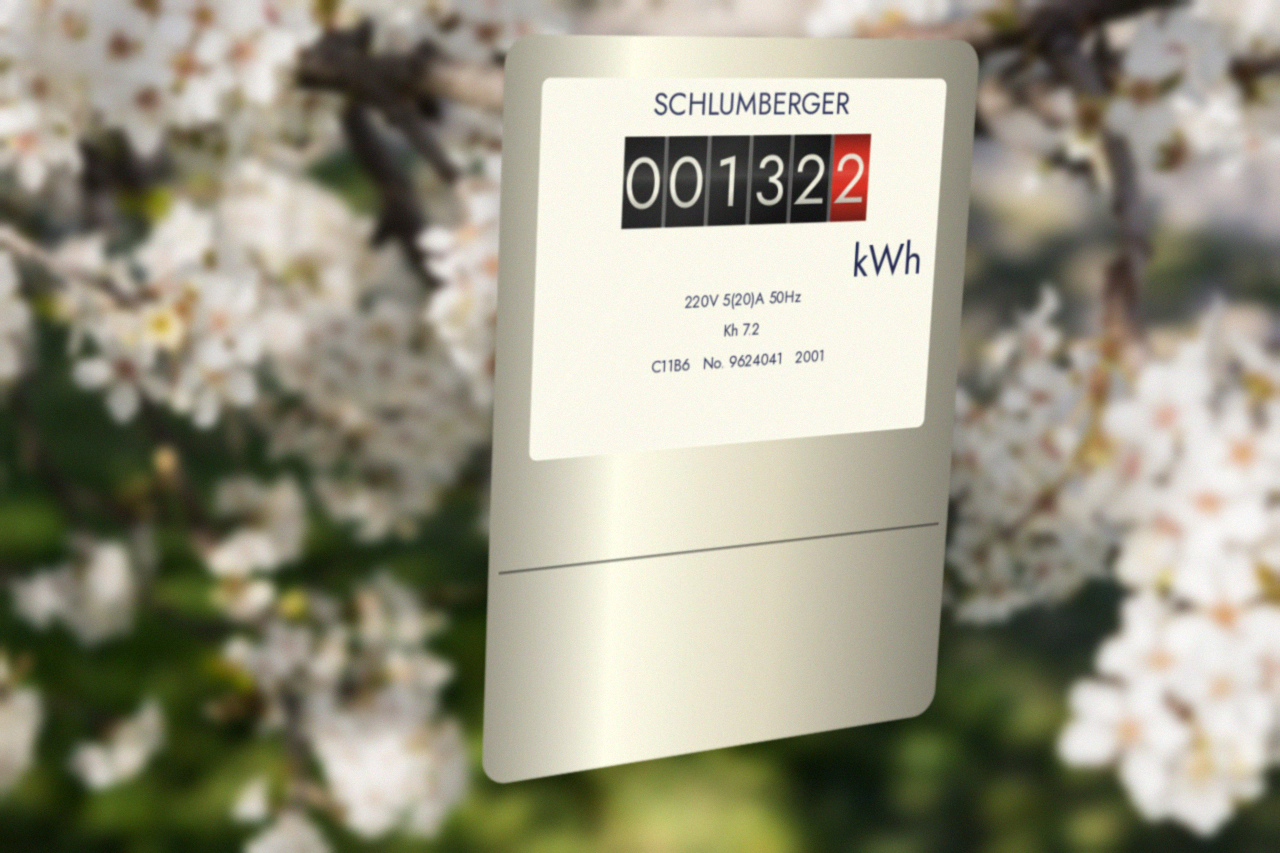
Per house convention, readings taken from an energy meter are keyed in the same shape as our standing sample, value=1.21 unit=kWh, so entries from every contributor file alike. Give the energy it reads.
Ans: value=132.2 unit=kWh
